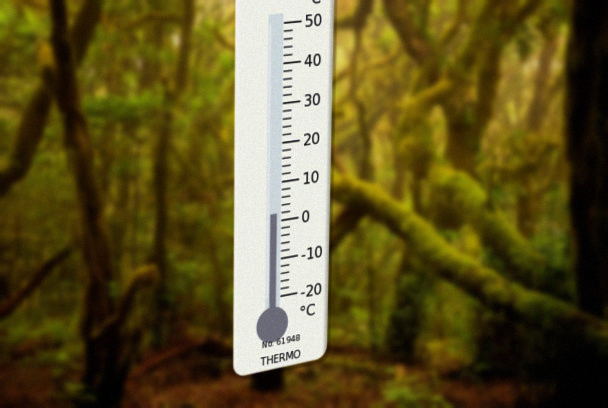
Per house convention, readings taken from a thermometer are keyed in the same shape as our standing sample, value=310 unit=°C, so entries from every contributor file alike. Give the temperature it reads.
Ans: value=2 unit=°C
